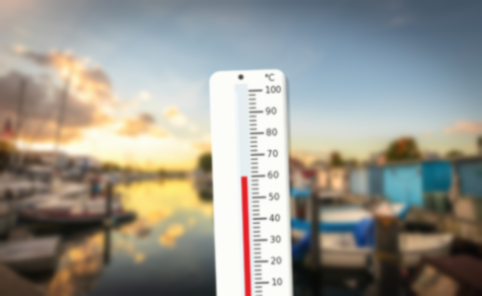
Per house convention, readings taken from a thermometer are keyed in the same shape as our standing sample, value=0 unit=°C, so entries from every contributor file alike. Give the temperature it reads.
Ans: value=60 unit=°C
